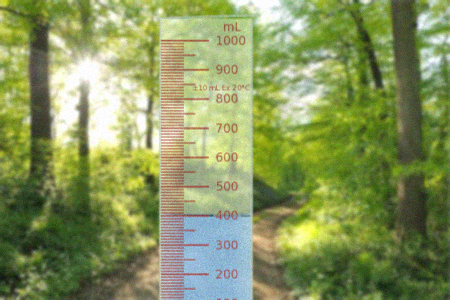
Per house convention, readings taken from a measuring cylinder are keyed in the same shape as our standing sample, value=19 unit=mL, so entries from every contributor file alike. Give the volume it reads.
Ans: value=400 unit=mL
